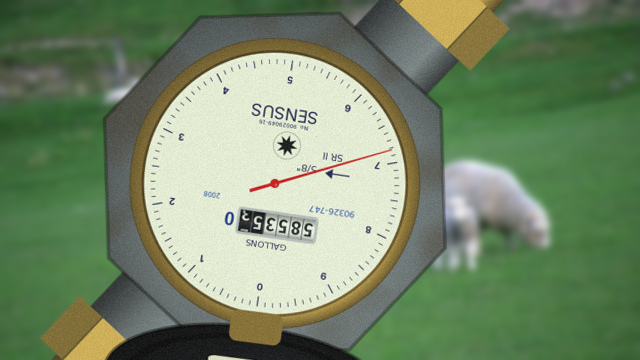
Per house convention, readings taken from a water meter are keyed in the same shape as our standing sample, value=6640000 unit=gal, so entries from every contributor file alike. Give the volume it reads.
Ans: value=5853526.8 unit=gal
